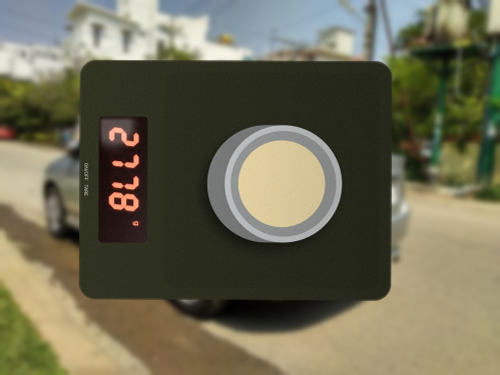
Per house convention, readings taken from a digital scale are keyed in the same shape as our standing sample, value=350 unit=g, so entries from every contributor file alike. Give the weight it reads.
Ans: value=2778 unit=g
